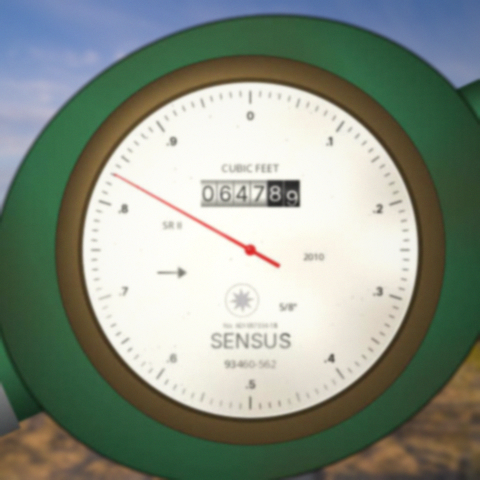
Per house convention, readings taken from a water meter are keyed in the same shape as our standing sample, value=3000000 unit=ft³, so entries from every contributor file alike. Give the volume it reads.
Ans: value=64788.83 unit=ft³
